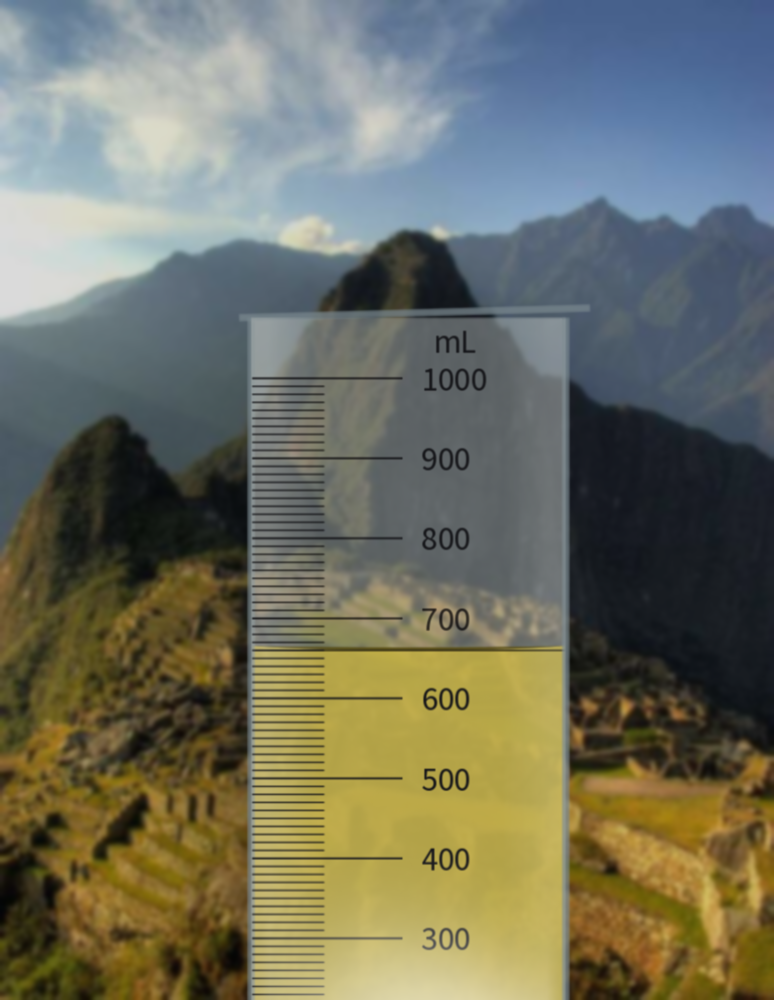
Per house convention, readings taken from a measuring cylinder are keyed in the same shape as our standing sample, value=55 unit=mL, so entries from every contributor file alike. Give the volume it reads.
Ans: value=660 unit=mL
